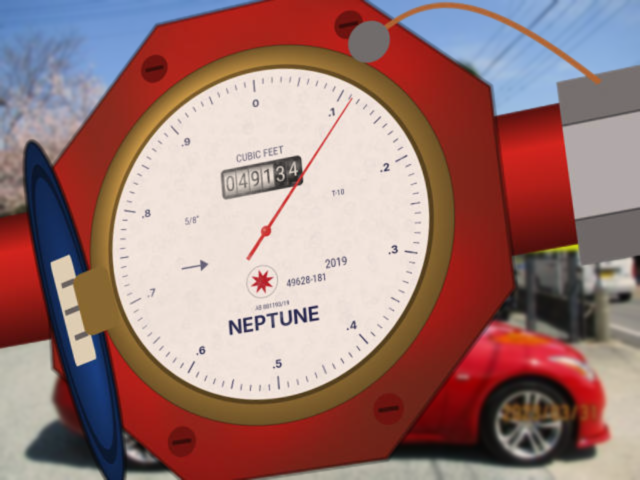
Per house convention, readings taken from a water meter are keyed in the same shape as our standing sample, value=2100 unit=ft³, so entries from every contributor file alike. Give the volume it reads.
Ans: value=49134.11 unit=ft³
